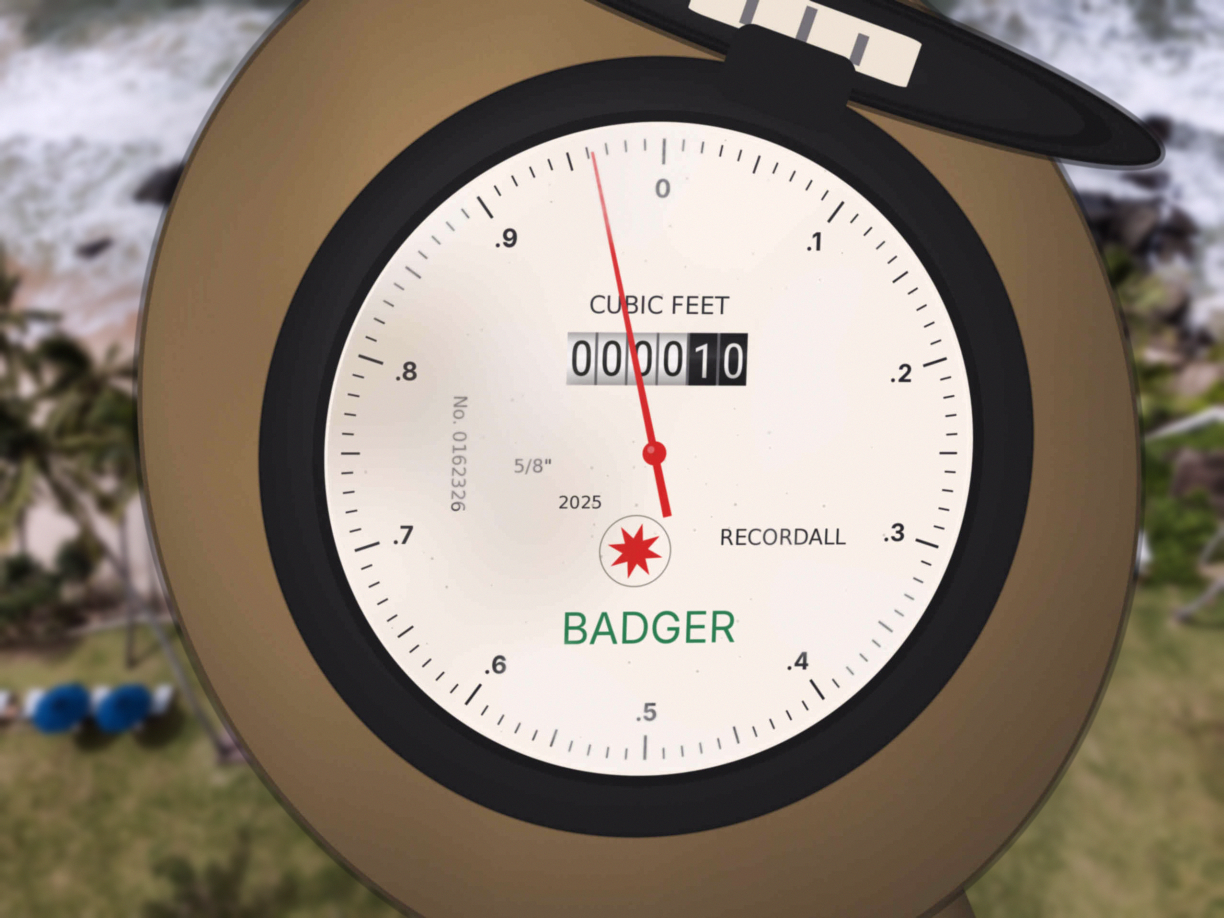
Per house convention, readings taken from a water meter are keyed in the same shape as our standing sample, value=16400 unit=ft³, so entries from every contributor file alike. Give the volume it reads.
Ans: value=9.96 unit=ft³
